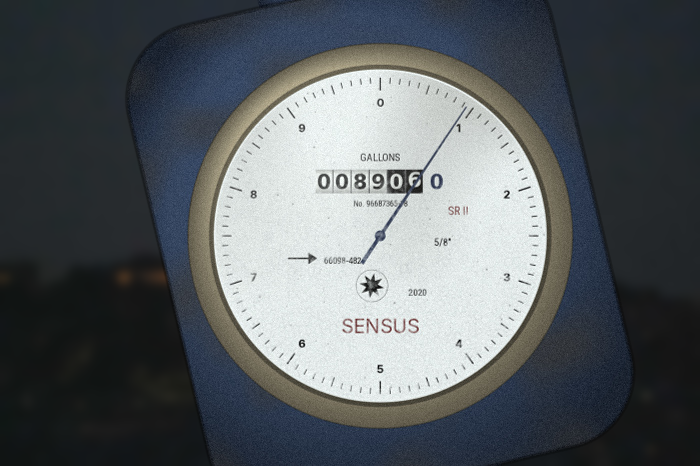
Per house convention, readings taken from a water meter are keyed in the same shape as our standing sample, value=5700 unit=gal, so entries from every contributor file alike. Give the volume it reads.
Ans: value=89060.9 unit=gal
